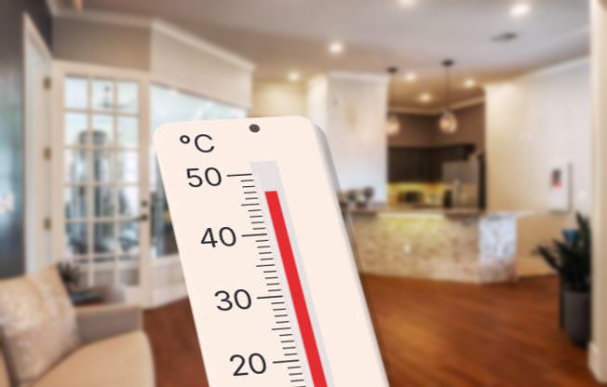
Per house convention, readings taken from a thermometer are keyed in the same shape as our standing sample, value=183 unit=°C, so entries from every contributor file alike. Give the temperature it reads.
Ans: value=47 unit=°C
